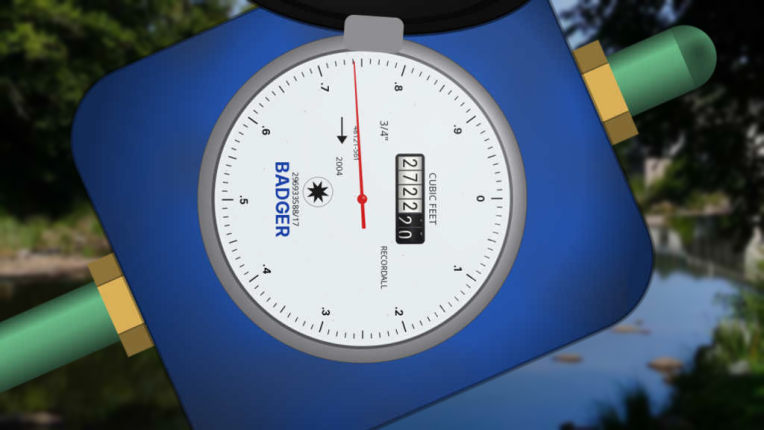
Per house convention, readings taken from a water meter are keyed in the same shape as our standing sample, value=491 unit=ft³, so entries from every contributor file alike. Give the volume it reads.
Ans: value=272219.74 unit=ft³
